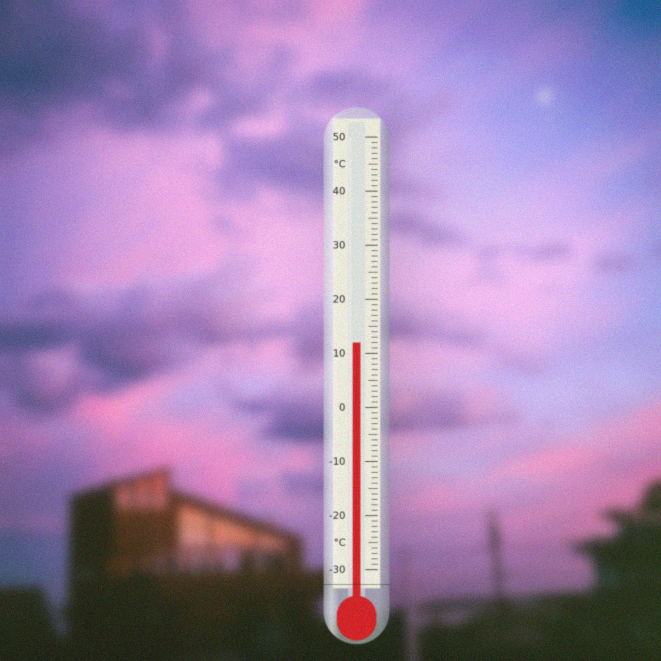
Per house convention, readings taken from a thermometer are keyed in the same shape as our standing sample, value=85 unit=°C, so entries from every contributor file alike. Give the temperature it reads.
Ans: value=12 unit=°C
